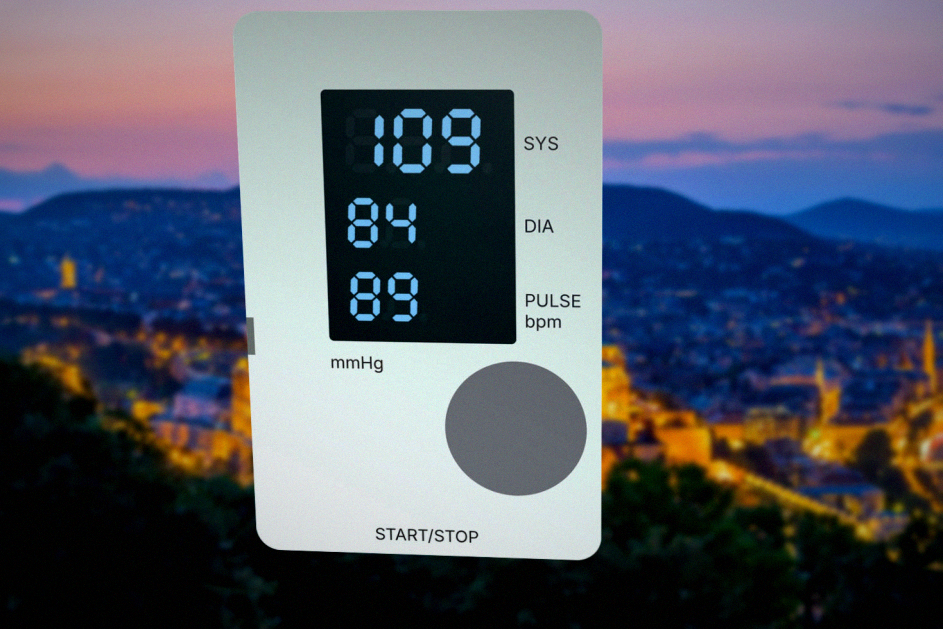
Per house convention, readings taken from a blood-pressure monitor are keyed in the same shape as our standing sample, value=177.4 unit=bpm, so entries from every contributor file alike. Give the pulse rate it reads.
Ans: value=89 unit=bpm
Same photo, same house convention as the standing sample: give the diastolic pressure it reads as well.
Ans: value=84 unit=mmHg
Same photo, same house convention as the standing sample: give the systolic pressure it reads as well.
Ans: value=109 unit=mmHg
